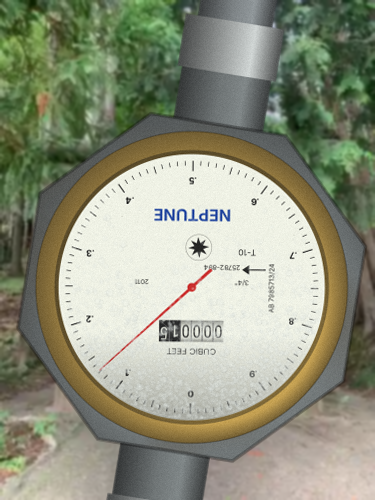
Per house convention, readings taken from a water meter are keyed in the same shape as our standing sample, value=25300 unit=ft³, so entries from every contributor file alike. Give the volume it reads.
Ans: value=15.13 unit=ft³
